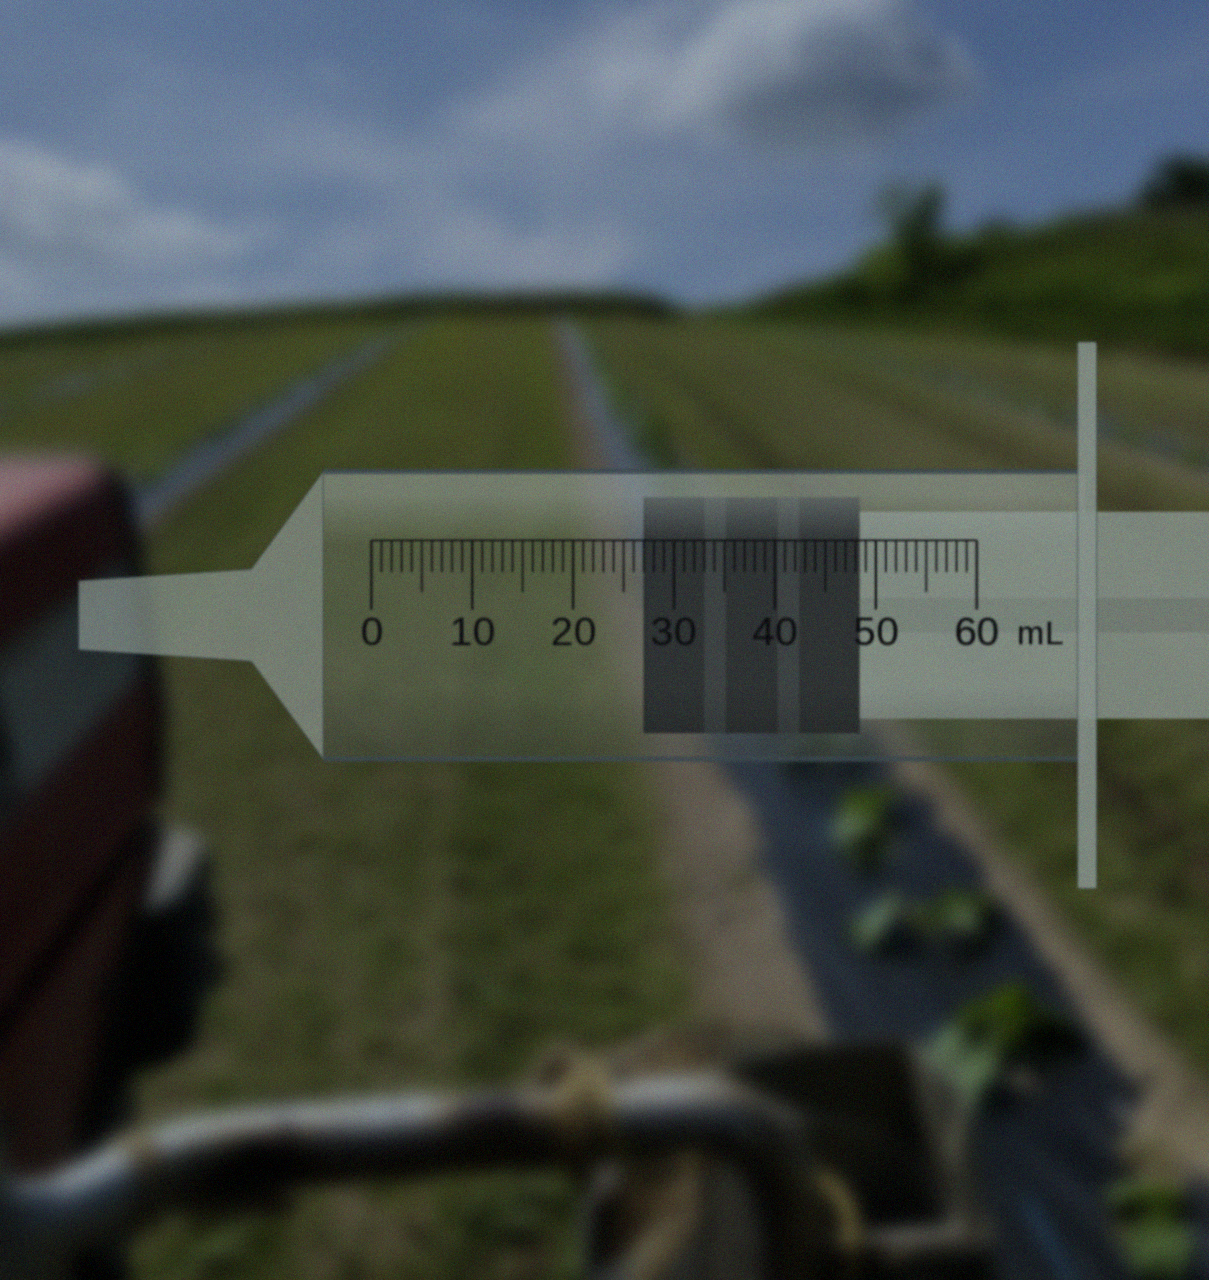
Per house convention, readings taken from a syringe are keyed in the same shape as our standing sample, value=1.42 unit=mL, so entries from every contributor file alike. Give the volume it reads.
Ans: value=27 unit=mL
